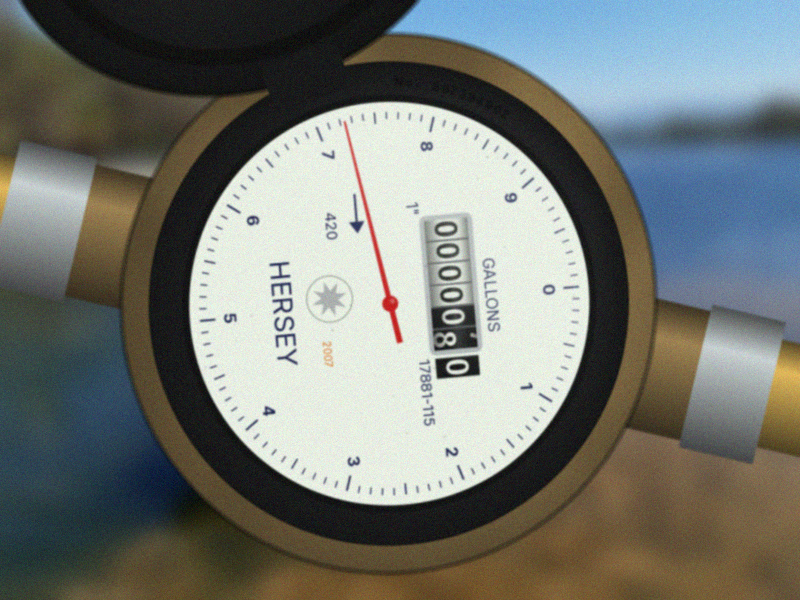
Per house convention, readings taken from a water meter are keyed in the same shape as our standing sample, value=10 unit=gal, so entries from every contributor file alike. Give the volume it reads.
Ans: value=77.2 unit=gal
